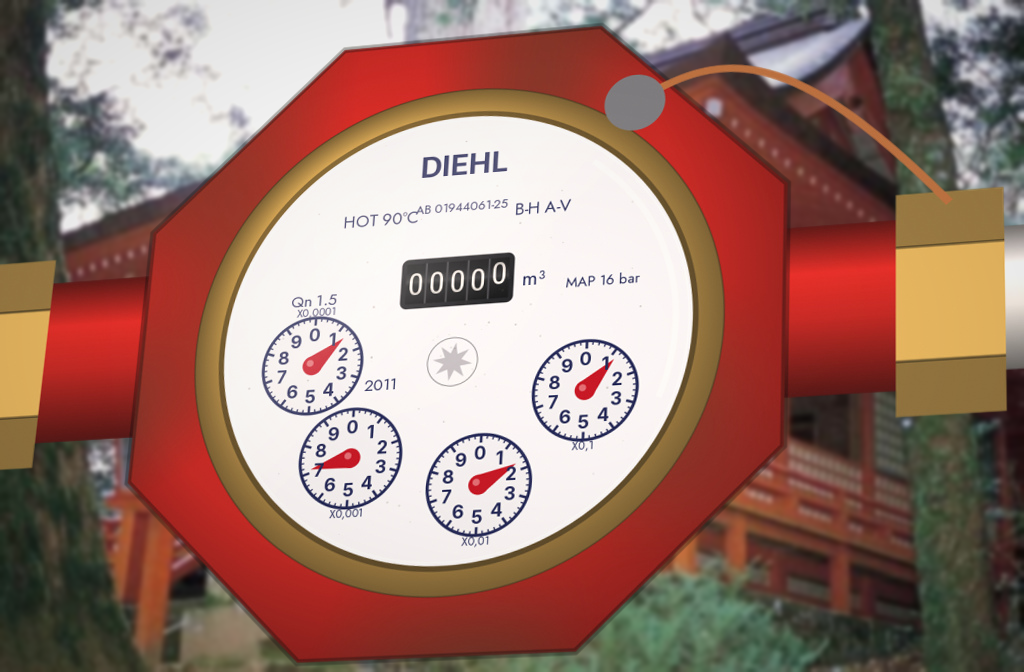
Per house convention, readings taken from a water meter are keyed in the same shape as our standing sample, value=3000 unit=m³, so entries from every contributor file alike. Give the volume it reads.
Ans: value=0.1171 unit=m³
